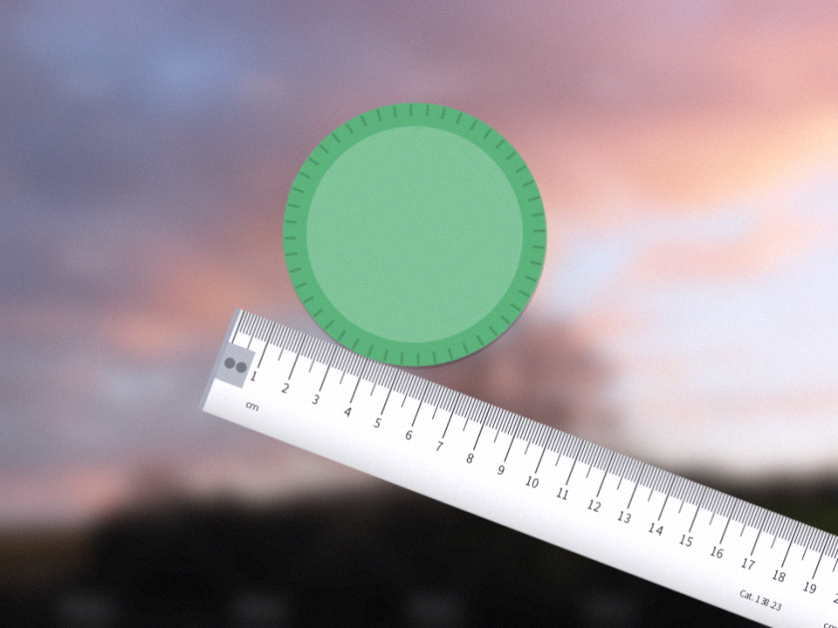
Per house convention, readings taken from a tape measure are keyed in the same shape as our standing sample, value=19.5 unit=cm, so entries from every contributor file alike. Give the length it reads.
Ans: value=8 unit=cm
